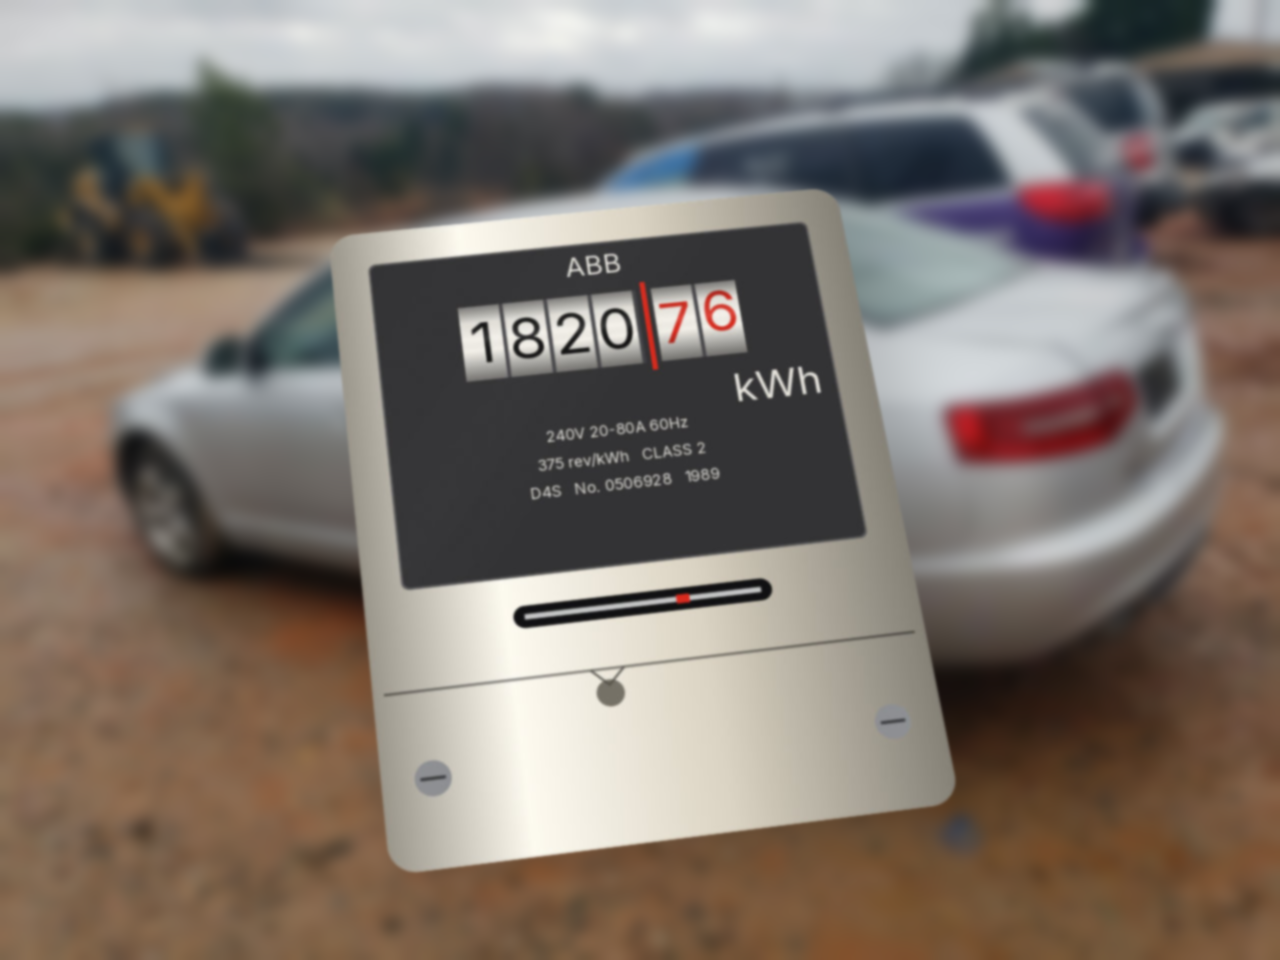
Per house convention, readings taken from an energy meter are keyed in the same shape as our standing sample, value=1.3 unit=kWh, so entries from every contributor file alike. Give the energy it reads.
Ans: value=1820.76 unit=kWh
